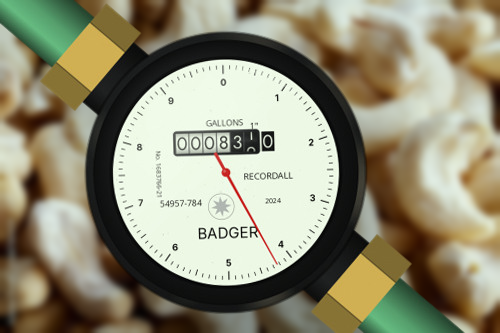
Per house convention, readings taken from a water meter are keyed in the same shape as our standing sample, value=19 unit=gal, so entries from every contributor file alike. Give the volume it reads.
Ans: value=8314.2 unit=gal
